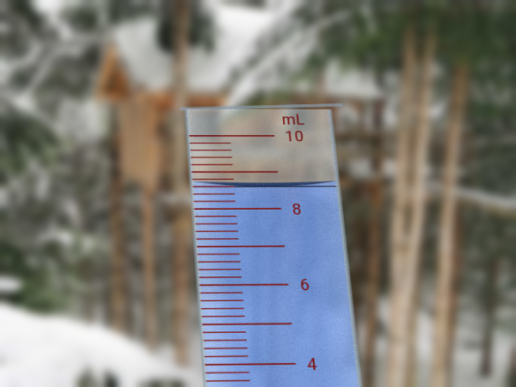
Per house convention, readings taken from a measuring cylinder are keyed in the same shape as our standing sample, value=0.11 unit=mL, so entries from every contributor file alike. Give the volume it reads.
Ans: value=8.6 unit=mL
